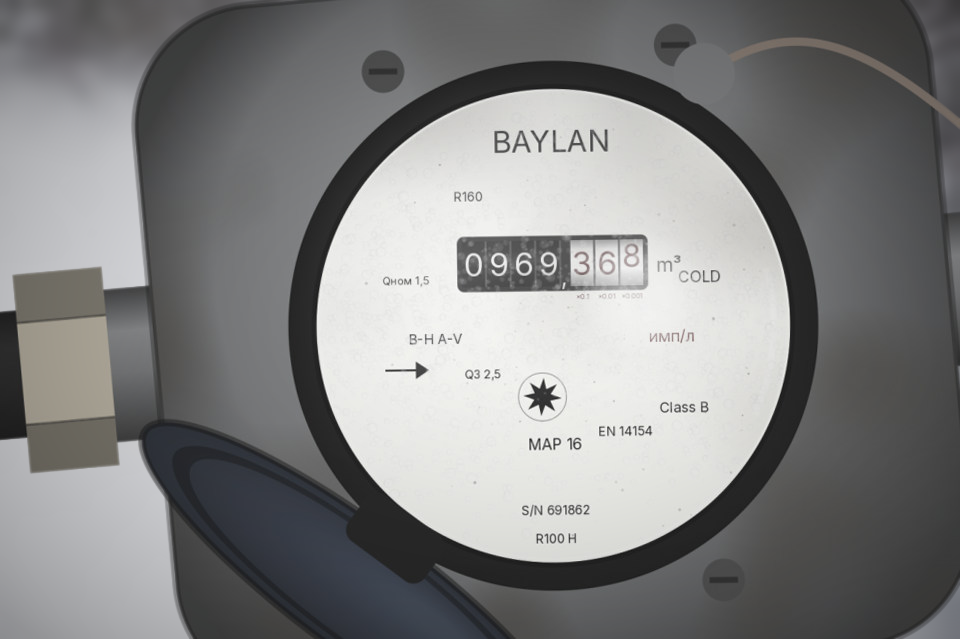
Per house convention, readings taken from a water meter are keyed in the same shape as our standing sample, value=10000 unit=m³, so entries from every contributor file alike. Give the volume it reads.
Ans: value=969.368 unit=m³
